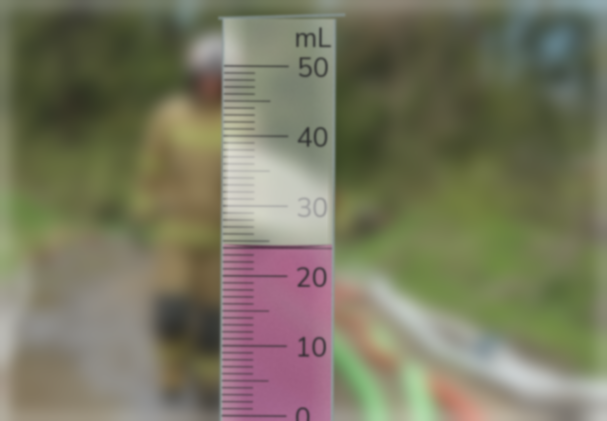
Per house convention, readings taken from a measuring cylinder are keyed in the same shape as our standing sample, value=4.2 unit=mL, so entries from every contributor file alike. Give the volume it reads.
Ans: value=24 unit=mL
